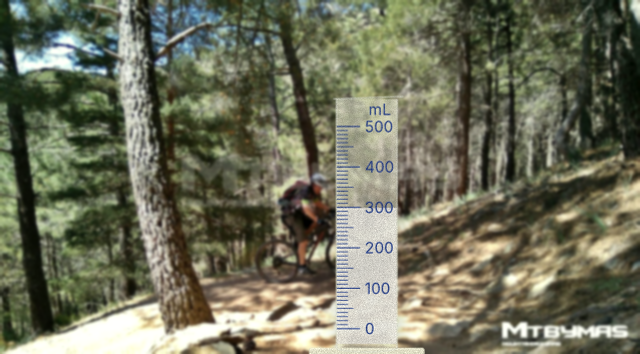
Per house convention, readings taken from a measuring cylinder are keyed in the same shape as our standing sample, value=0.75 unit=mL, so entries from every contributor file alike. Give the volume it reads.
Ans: value=300 unit=mL
